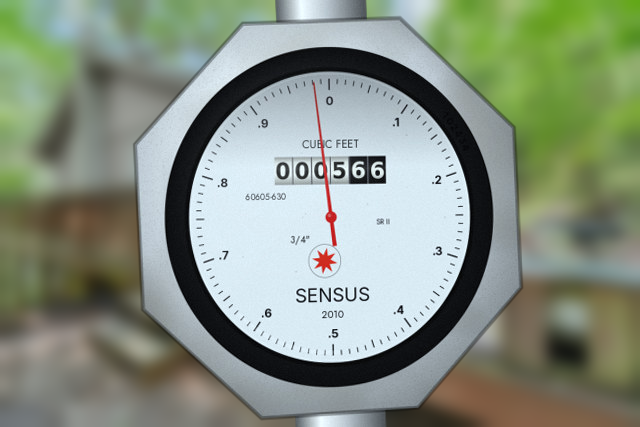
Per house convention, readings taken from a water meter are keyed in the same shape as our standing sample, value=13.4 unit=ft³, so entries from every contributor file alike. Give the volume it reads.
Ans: value=565.98 unit=ft³
